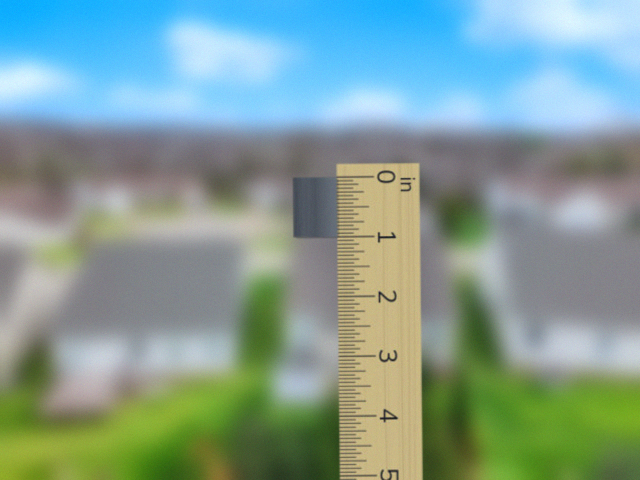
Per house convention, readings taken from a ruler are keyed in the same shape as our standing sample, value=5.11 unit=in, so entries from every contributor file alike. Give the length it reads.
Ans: value=1 unit=in
